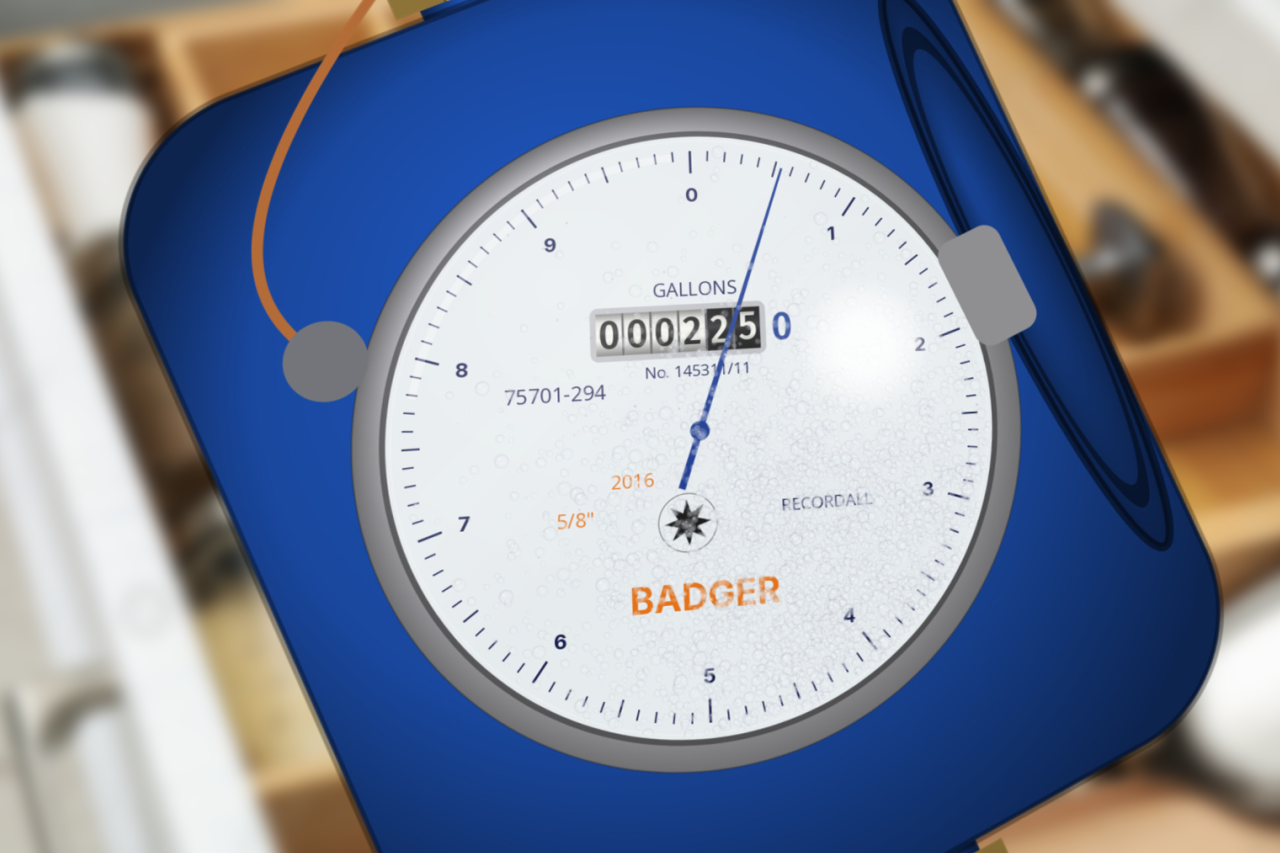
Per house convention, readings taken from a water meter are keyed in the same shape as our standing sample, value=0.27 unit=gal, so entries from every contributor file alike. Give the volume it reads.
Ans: value=2250.5 unit=gal
